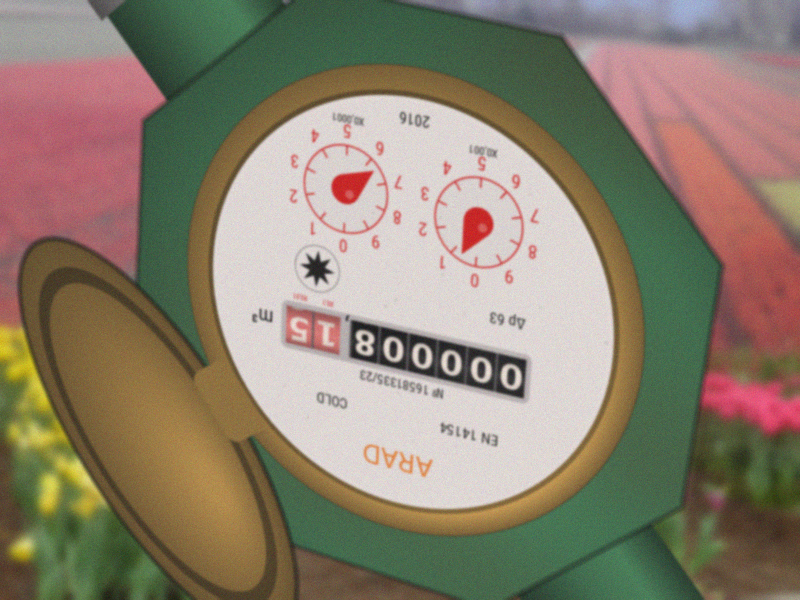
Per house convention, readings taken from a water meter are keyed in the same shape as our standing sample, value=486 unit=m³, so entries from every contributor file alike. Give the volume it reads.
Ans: value=8.1506 unit=m³
